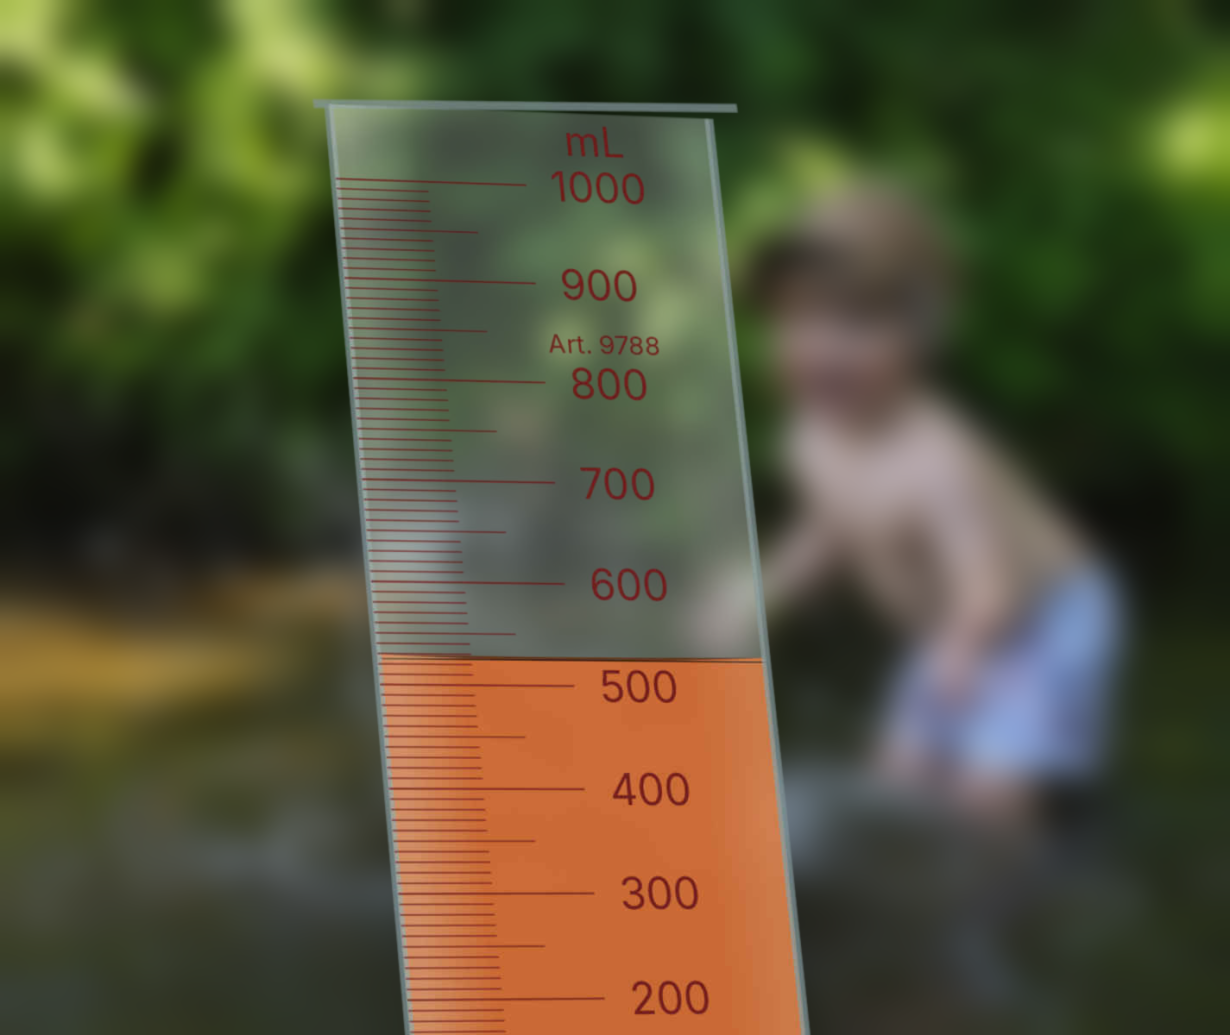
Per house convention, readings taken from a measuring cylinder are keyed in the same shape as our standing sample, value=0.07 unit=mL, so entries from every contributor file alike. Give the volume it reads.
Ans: value=525 unit=mL
